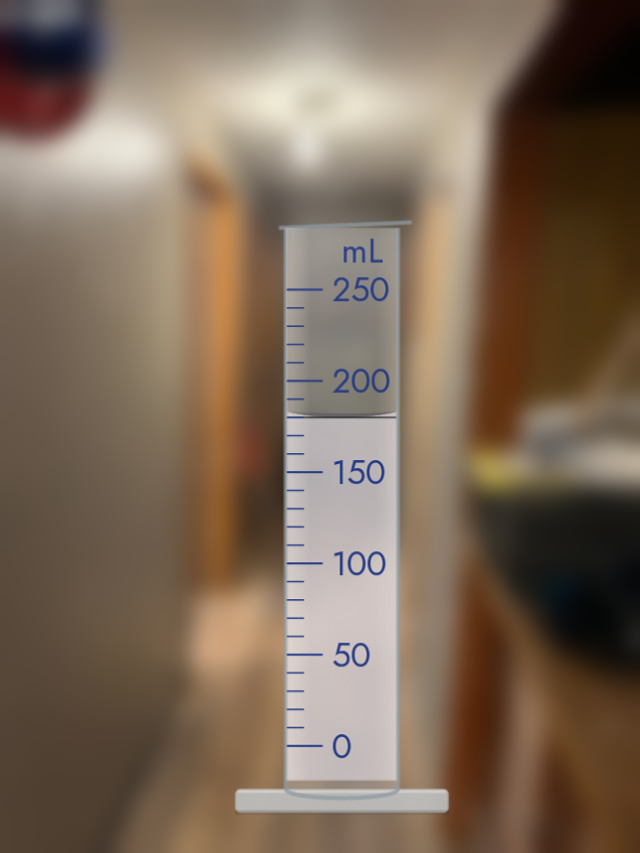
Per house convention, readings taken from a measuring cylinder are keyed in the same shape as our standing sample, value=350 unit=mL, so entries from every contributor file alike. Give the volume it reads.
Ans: value=180 unit=mL
